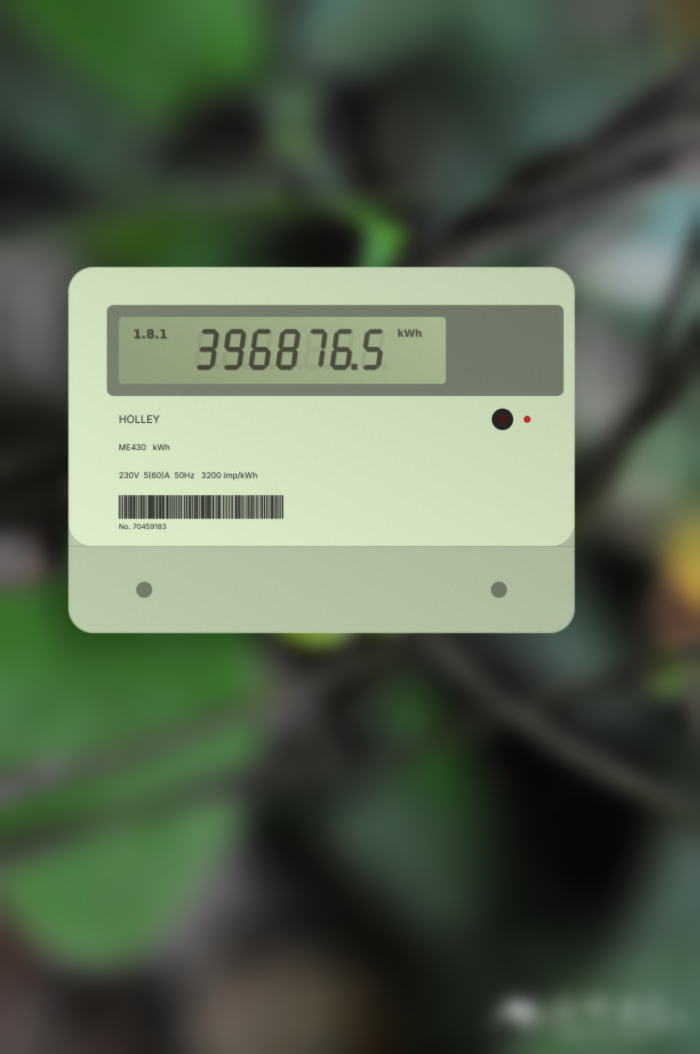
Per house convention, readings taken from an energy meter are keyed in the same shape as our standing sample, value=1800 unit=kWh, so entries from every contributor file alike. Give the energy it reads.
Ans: value=396876.5 unit=kWh
